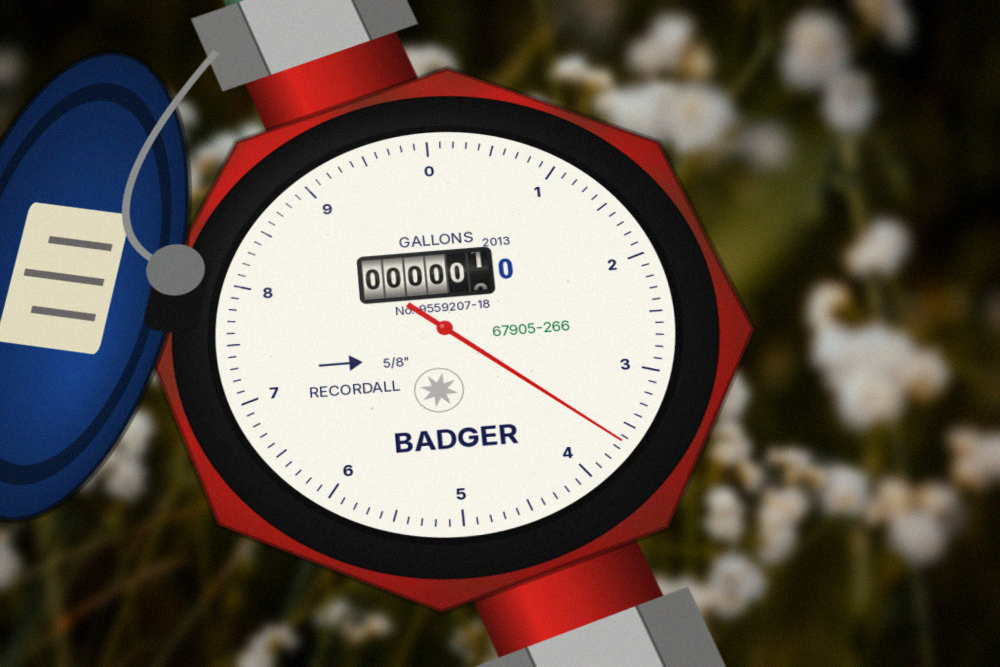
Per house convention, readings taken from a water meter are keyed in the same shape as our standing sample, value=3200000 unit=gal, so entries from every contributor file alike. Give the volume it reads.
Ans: value=13.6 unit=gal
